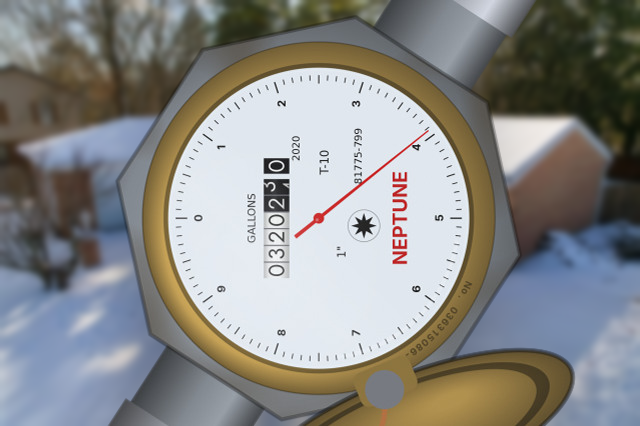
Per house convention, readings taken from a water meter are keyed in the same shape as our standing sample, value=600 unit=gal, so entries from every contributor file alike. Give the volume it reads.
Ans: value=320233.9 unit=gal
